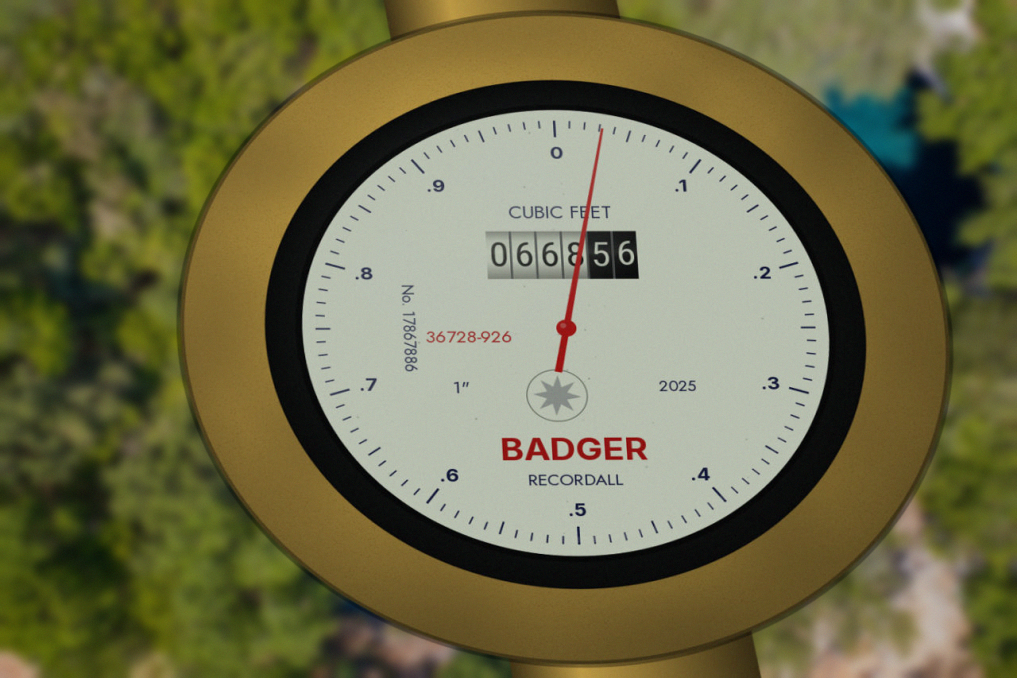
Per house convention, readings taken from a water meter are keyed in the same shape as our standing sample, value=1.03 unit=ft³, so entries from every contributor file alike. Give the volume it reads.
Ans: value=66856.03 unit=ft³
